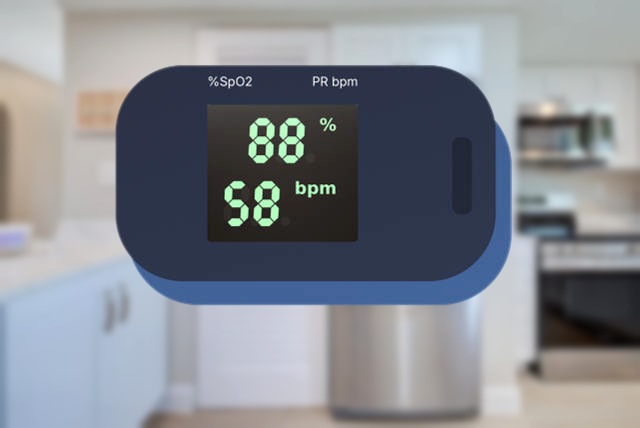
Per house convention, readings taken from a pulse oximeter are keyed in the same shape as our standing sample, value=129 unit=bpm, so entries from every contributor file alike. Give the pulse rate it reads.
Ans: value=58 unit=bpm
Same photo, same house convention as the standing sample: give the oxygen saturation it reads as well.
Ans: value=88 unit=%
